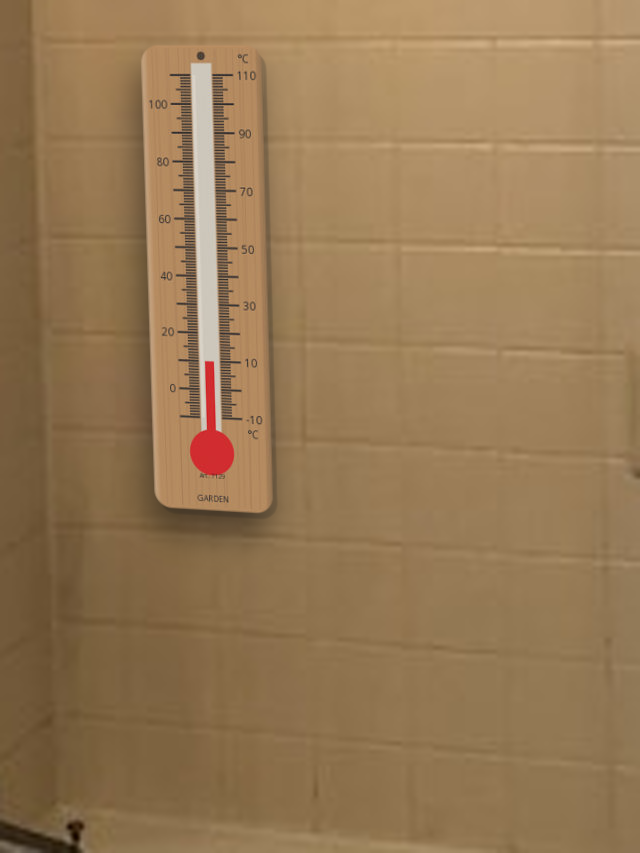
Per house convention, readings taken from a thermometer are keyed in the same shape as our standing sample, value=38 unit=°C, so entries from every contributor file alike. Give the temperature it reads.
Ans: value=10 unit=°C
